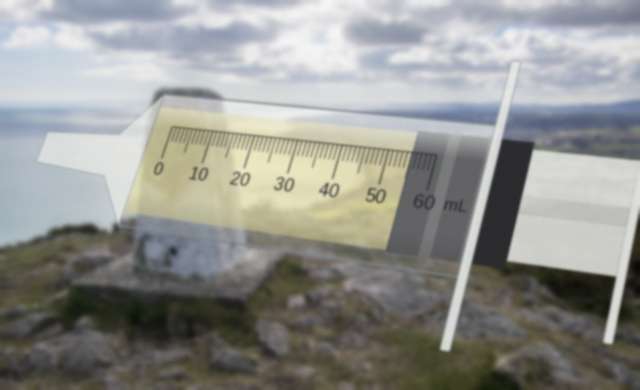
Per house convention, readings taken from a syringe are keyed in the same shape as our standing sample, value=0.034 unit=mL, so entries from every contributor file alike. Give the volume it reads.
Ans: value=55 unit=mL
